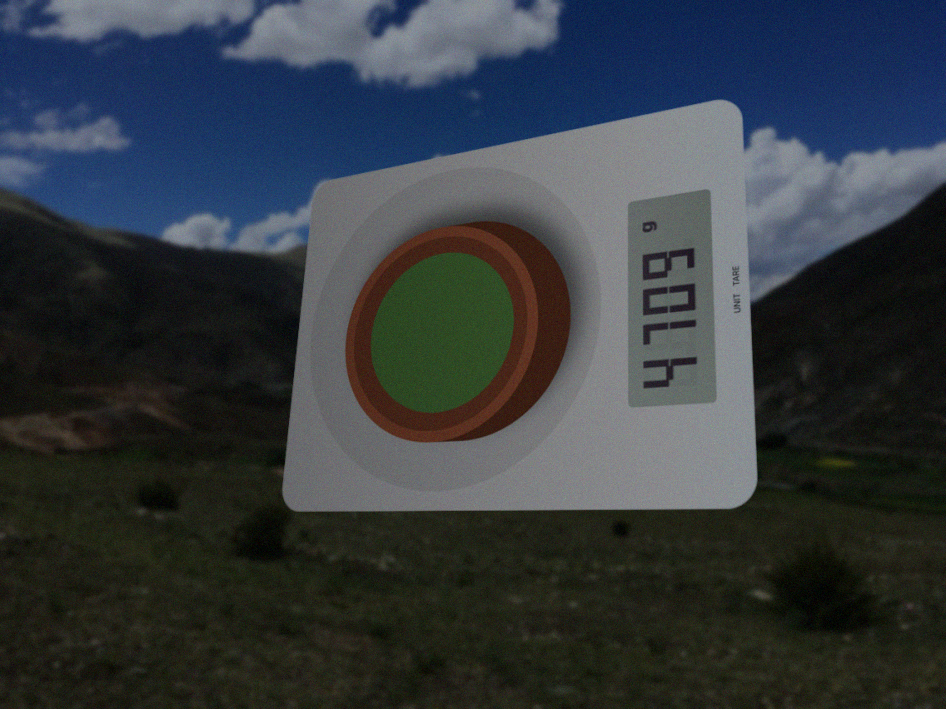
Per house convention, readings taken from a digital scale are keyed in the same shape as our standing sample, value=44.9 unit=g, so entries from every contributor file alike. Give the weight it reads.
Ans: value=4709 unit=g
